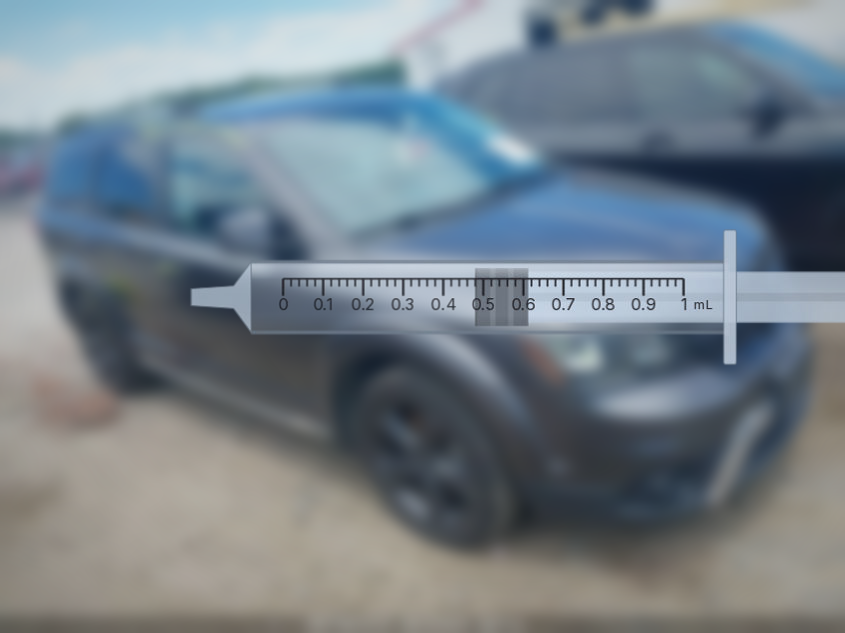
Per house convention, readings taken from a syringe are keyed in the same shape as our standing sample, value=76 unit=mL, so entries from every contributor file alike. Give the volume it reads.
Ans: value=0.48 unit=mL
